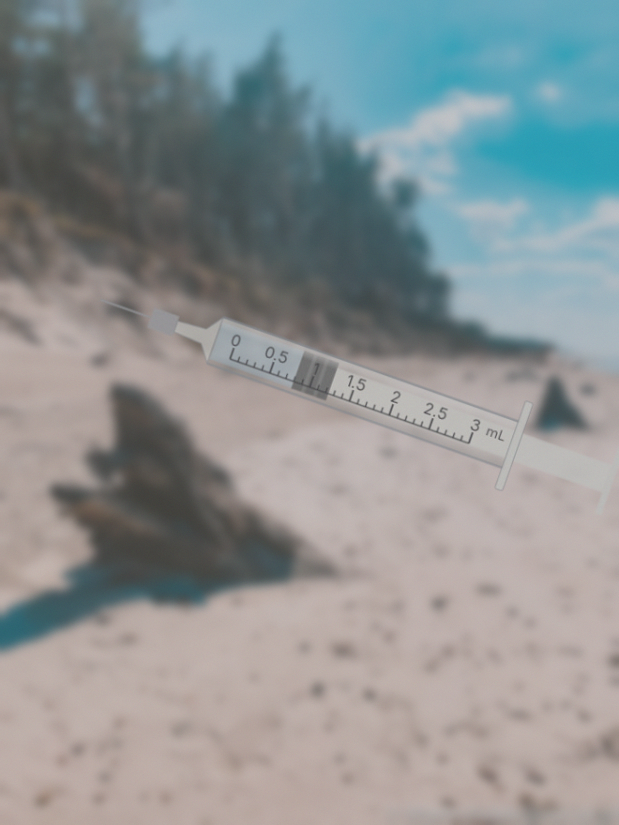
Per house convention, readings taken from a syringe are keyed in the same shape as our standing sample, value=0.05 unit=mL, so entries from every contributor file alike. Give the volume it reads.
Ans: value=0.8 unit=mL
